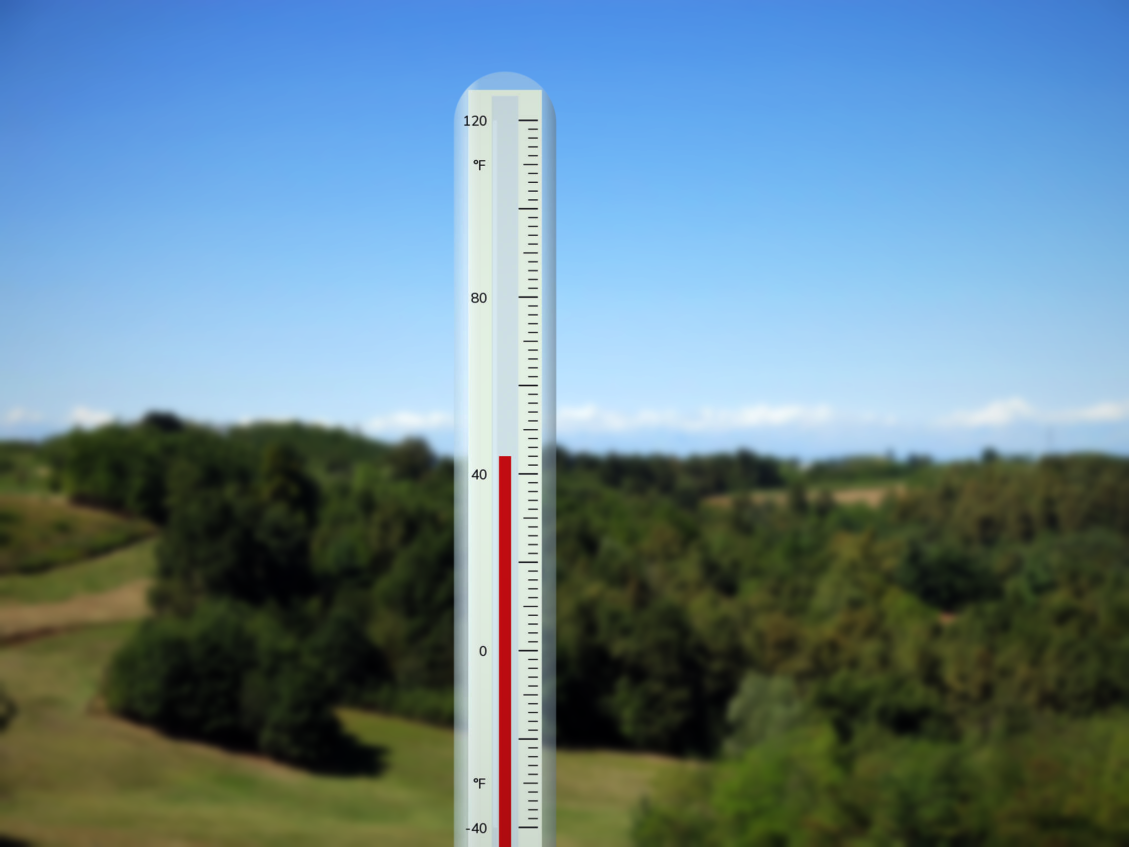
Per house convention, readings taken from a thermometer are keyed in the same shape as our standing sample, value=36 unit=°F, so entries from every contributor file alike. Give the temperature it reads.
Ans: value=44 unit=°F
